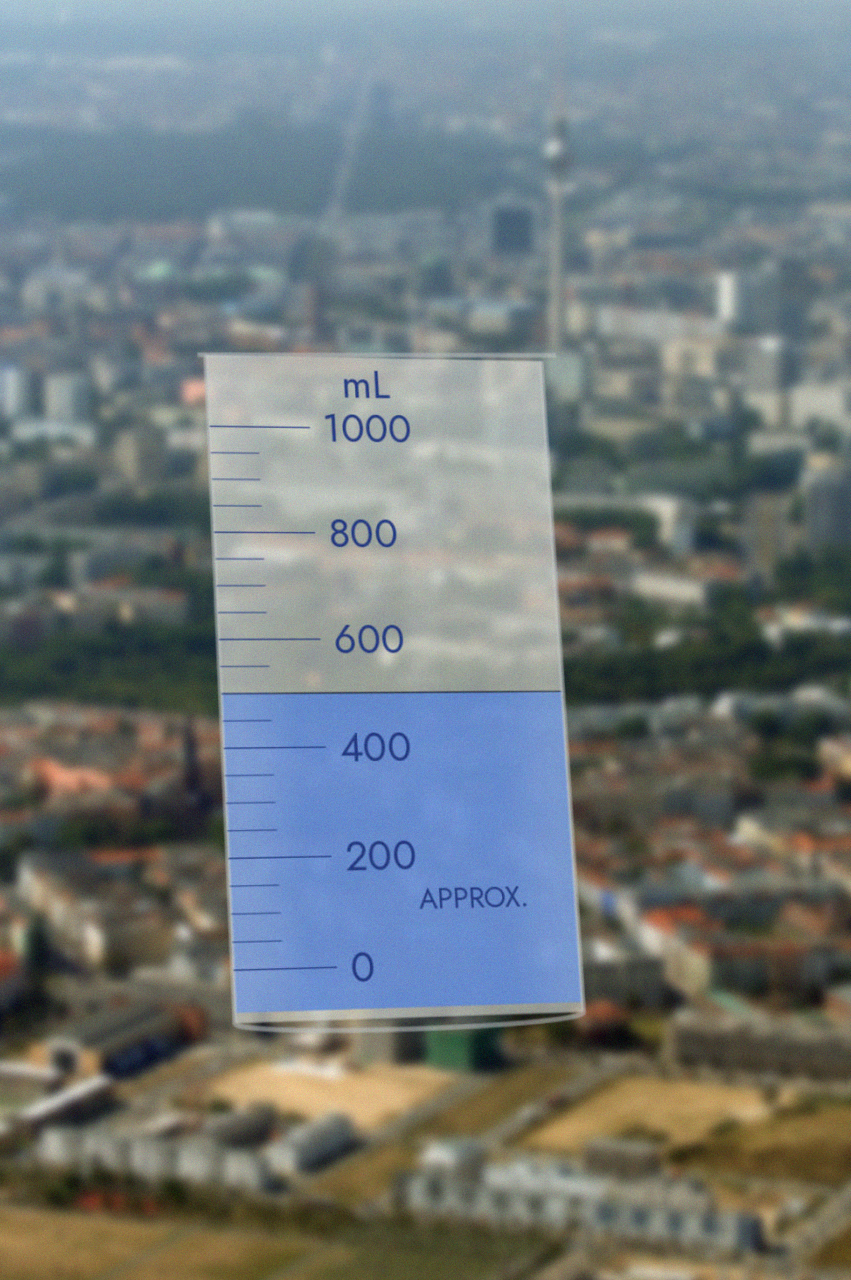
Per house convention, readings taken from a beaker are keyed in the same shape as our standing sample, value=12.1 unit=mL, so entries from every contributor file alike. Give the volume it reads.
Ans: value=500 unit=mL
